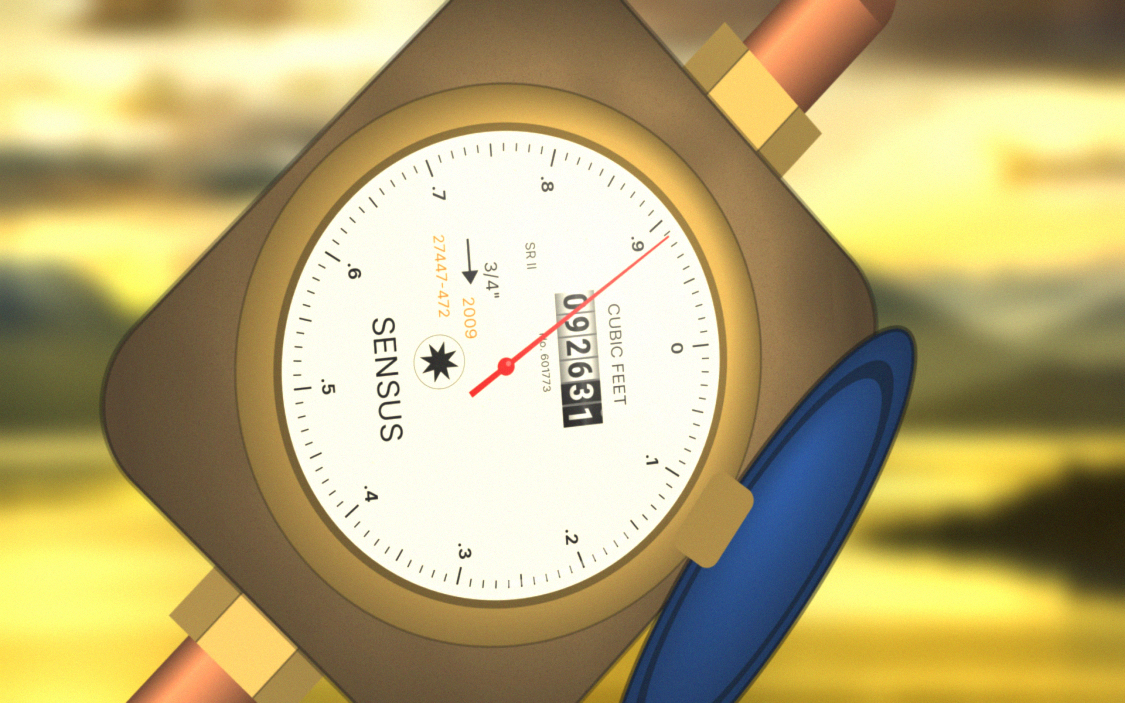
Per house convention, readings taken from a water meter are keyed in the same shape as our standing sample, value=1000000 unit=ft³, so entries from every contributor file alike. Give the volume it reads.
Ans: value=92630.91 unit=ft³
